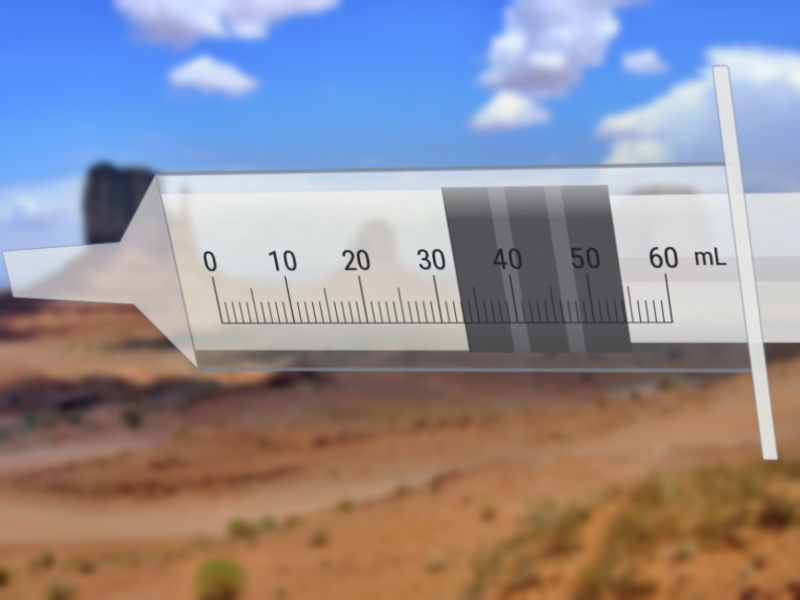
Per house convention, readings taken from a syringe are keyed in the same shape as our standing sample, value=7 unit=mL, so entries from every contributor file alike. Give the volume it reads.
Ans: value=33 unit=mL
